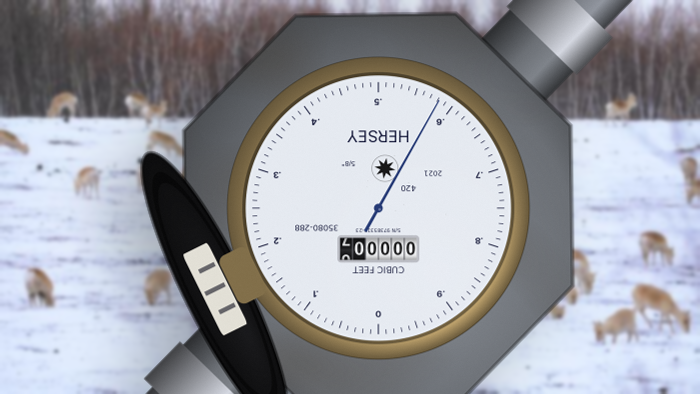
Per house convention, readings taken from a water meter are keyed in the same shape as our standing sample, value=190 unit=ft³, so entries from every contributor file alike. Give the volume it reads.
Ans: value=6.58 unit=ft³
